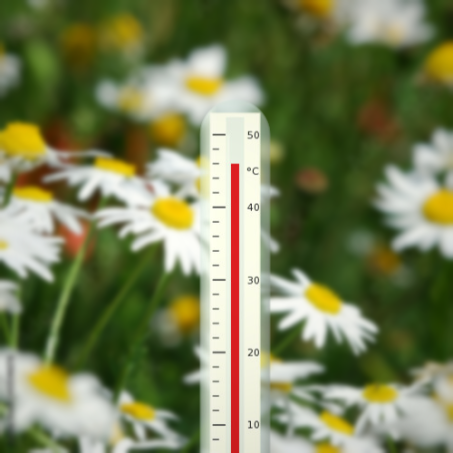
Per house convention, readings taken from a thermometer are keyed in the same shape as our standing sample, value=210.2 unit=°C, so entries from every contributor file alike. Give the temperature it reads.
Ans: value=46 unit=°C
